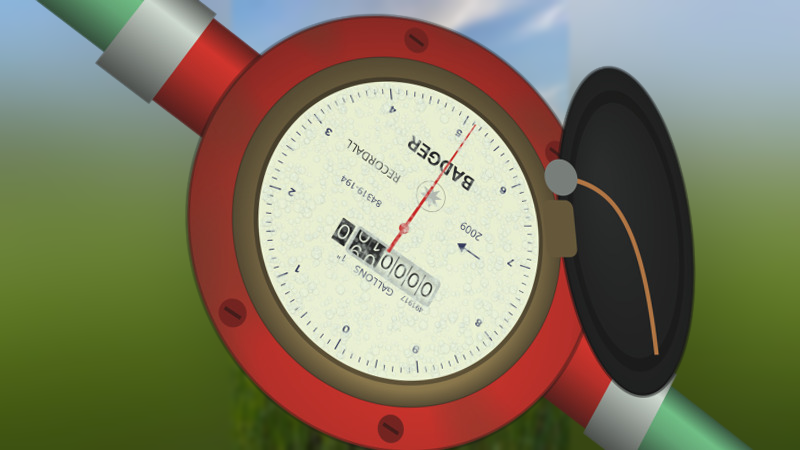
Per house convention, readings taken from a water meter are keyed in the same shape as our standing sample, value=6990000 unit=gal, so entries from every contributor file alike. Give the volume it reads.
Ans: value=95.1 unit=gal
